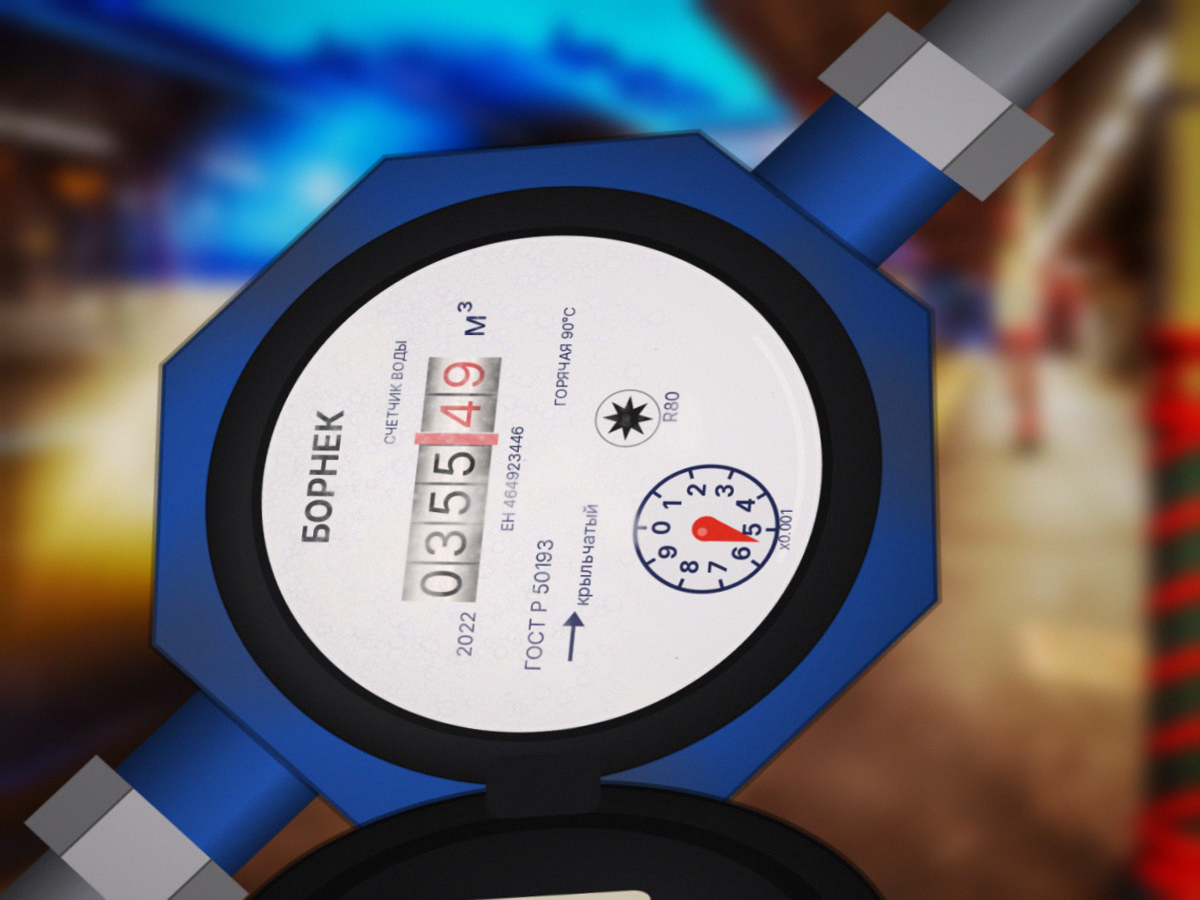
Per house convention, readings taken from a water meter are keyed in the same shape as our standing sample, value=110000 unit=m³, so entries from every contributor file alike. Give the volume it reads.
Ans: value=355.495 unit=m³
